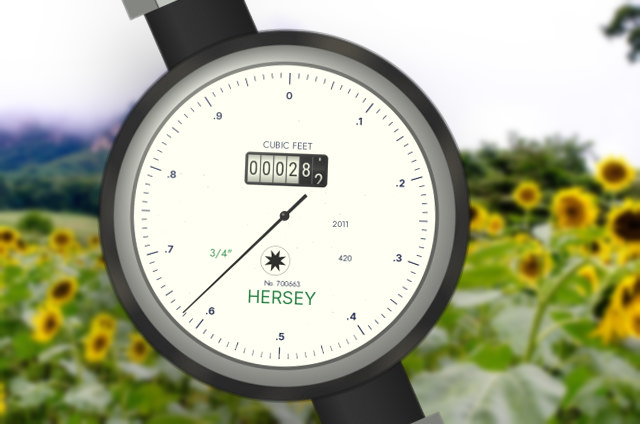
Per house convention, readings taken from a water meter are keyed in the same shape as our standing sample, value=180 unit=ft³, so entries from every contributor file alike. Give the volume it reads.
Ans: value=281.62 unit=ft³
